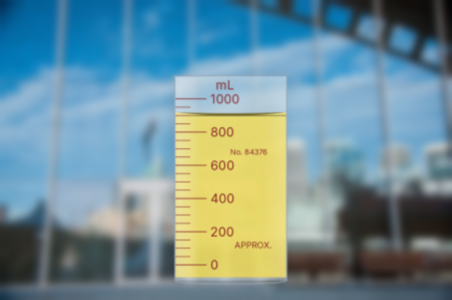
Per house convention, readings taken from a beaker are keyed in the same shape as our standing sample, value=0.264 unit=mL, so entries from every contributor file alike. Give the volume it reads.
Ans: value=900 unit=mL
